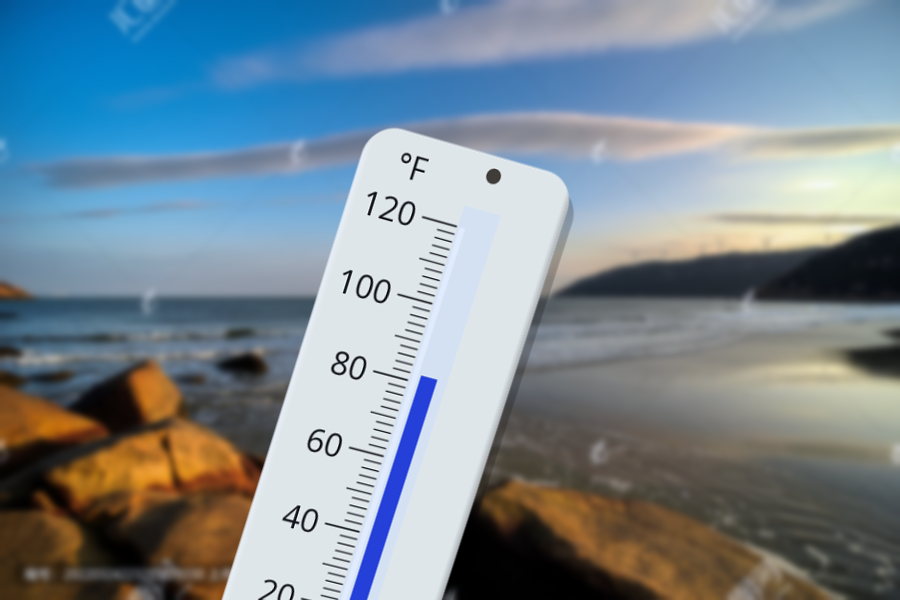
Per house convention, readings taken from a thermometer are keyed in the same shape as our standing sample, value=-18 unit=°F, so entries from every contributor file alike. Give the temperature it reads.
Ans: value=82 unit=°F
